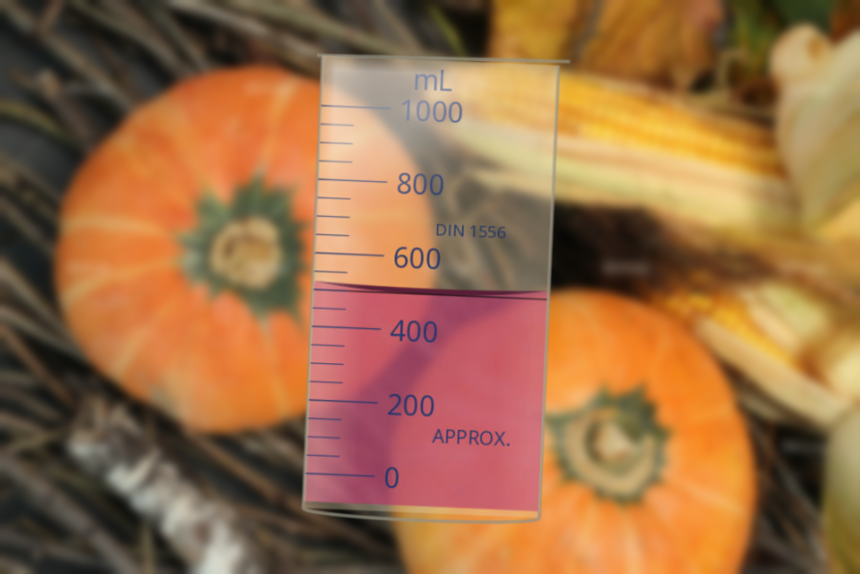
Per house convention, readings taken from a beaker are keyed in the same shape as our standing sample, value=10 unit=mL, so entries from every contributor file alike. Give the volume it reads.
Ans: value=500 unit=mL
